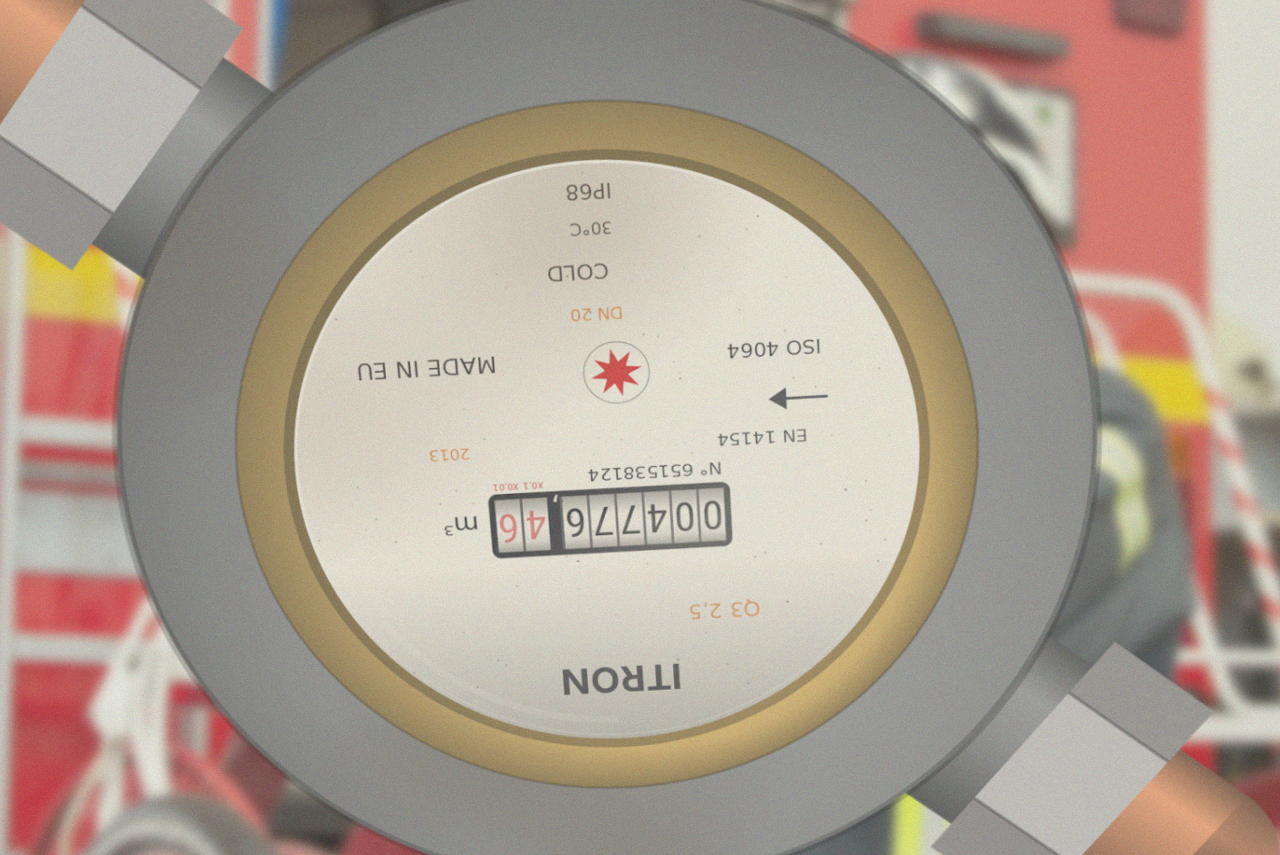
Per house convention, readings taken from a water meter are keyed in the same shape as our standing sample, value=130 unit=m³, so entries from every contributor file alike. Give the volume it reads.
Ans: value=4776.46 unit=m³
